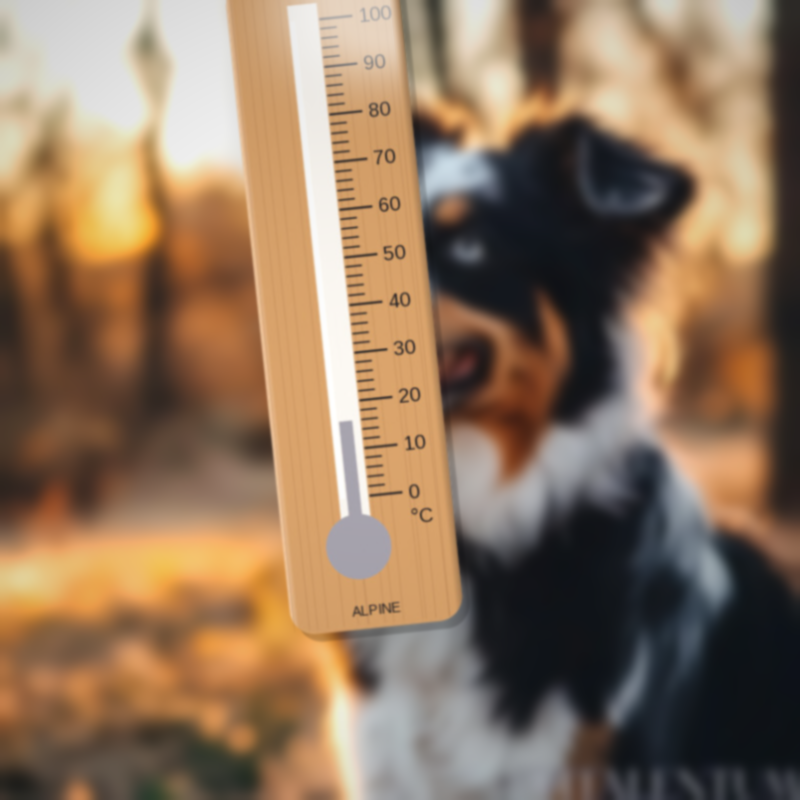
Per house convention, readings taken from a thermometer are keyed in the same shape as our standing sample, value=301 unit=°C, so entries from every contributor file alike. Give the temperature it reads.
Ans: value=16 unit=°C
